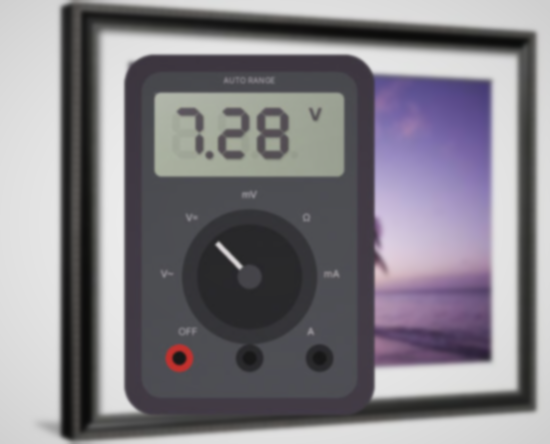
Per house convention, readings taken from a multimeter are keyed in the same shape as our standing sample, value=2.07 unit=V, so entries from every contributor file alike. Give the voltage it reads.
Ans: value=7.28 unit=V
